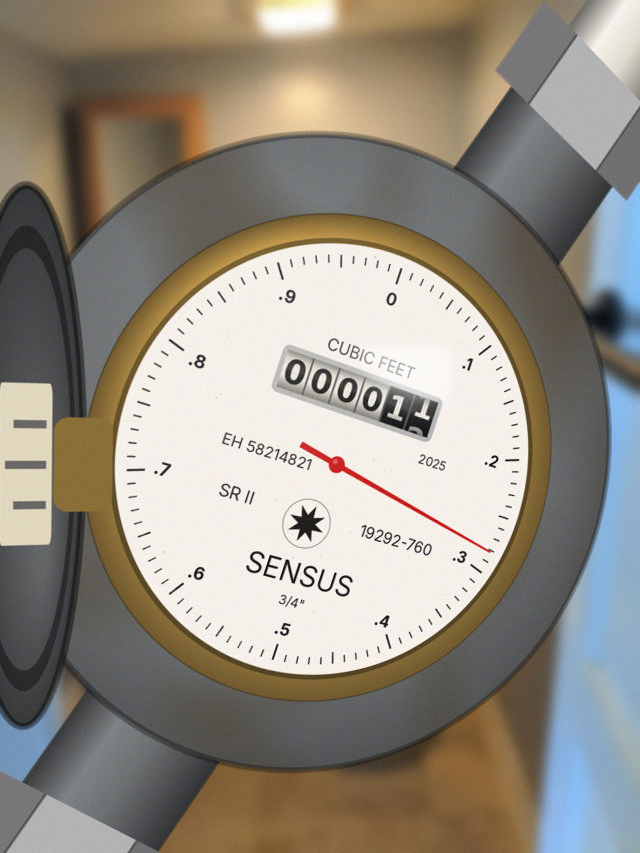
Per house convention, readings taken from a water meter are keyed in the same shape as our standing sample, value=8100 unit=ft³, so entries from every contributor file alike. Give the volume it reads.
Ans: value=11.28 unit=ft³
